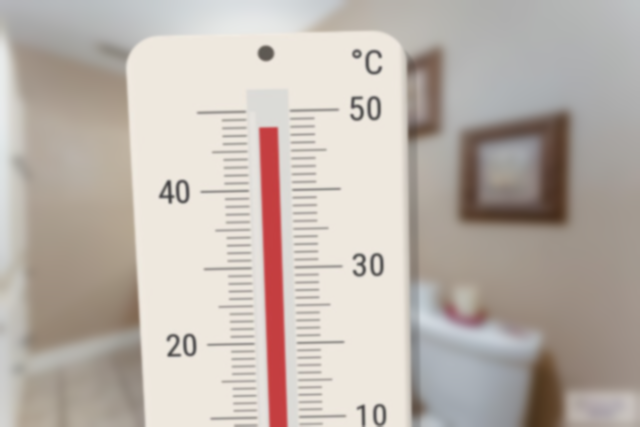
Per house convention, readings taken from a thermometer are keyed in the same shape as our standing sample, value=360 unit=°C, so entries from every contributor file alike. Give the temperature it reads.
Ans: value=48 unit=°C
